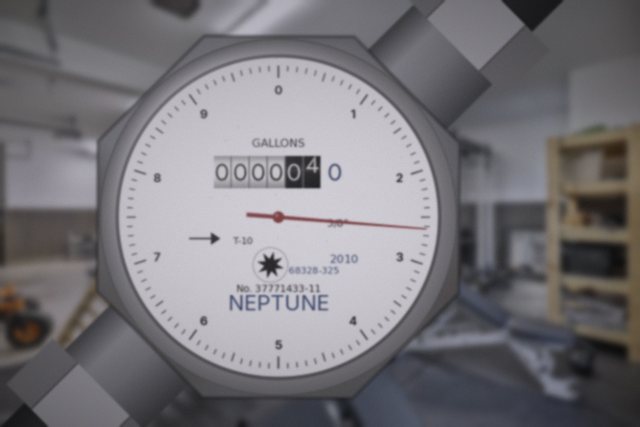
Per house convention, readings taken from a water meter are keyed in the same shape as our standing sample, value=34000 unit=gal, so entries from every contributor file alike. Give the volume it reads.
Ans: value=42.6 unit=gal
